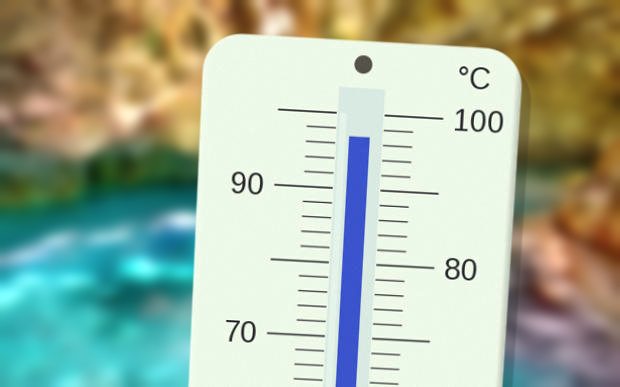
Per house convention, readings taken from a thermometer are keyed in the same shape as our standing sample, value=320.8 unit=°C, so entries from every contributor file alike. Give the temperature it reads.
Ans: value=97 unit=°C
